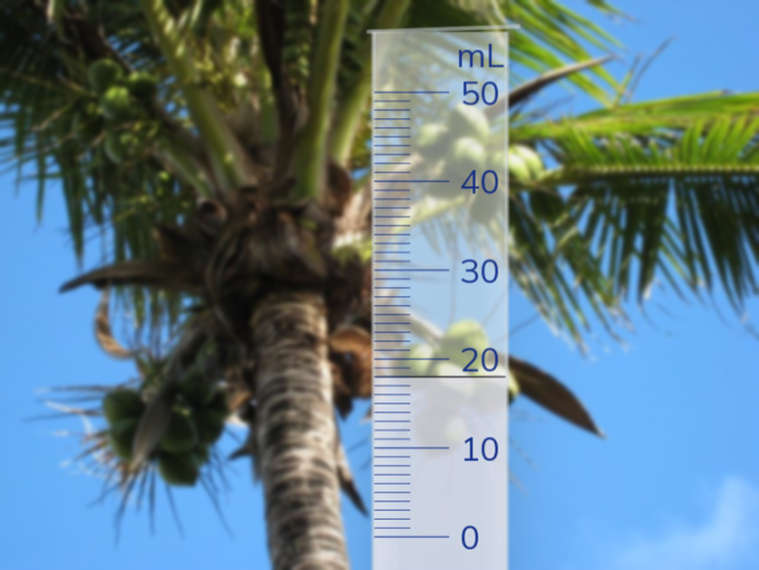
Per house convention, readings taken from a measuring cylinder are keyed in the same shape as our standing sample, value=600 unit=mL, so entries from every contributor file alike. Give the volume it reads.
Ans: value=18 unit=mL
